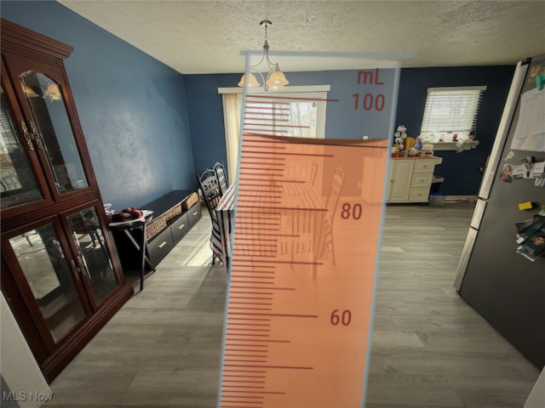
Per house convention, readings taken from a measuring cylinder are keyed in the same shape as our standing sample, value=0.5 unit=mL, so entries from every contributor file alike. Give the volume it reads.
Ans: value=92 unit=mL
